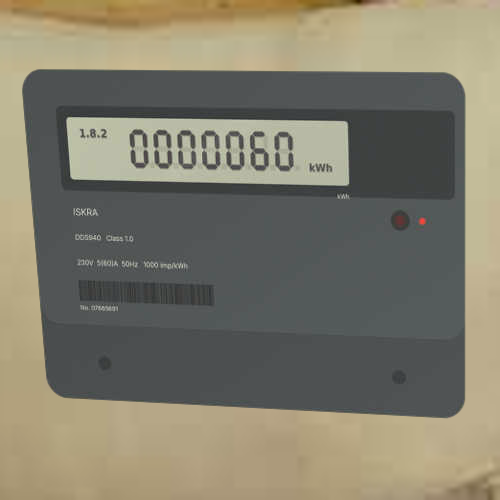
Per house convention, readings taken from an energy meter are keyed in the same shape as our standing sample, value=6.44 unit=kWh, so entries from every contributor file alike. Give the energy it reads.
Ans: value=60 unit=kWh
